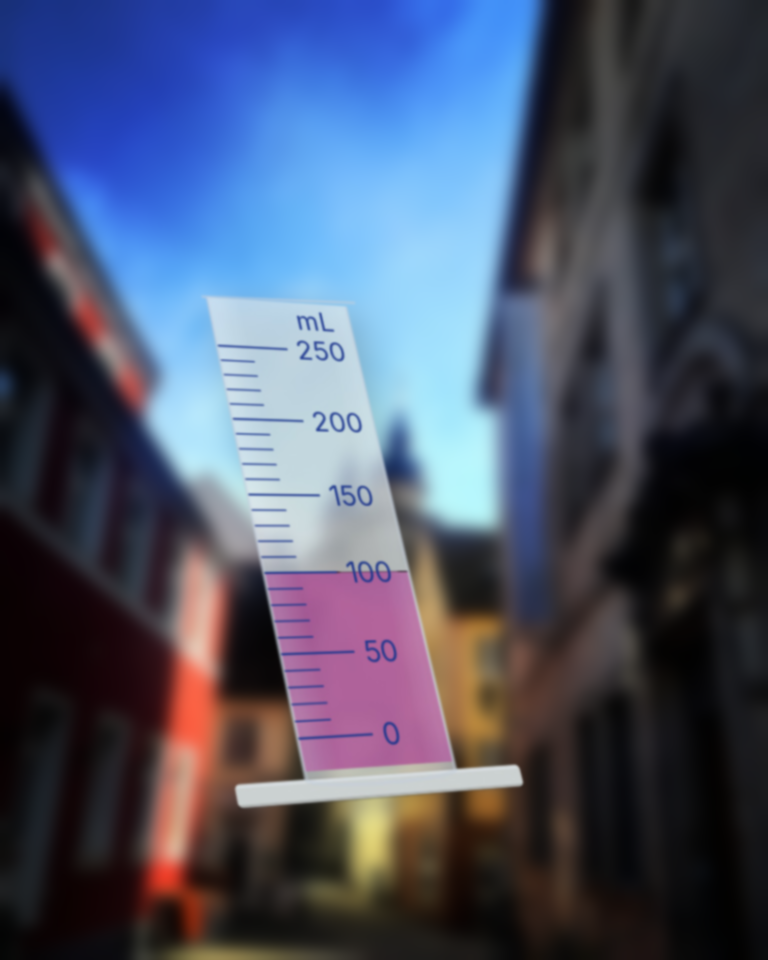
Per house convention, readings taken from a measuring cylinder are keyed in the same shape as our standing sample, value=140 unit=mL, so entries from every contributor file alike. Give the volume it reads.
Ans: value=100 unit=mL
